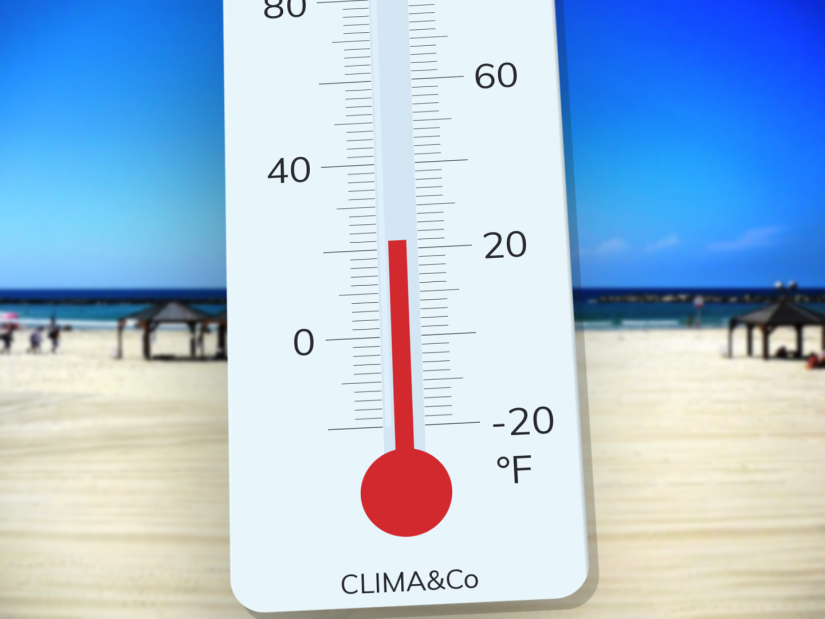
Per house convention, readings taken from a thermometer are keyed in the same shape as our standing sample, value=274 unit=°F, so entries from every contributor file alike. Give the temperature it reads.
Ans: value=22 unit=°F
